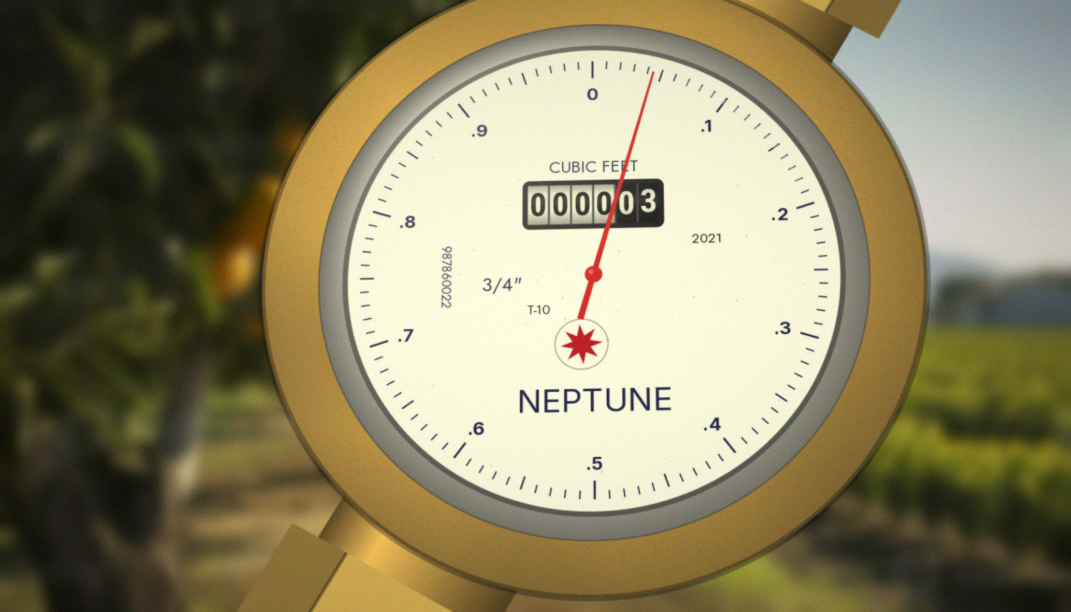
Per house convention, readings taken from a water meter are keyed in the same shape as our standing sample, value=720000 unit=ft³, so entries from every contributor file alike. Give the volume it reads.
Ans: value=3.04 unit=ft³
